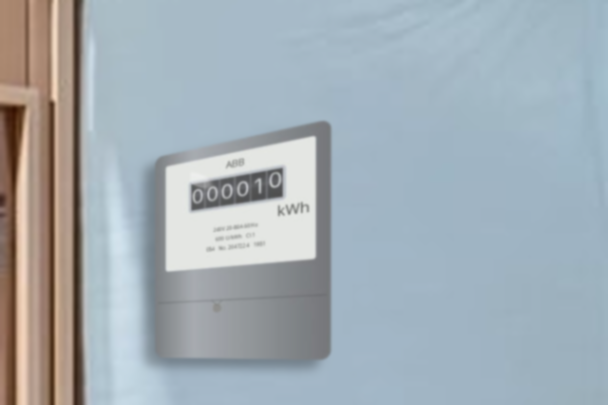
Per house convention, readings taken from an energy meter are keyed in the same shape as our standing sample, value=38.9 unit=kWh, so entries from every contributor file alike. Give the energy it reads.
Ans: value=10 unit=kWh
